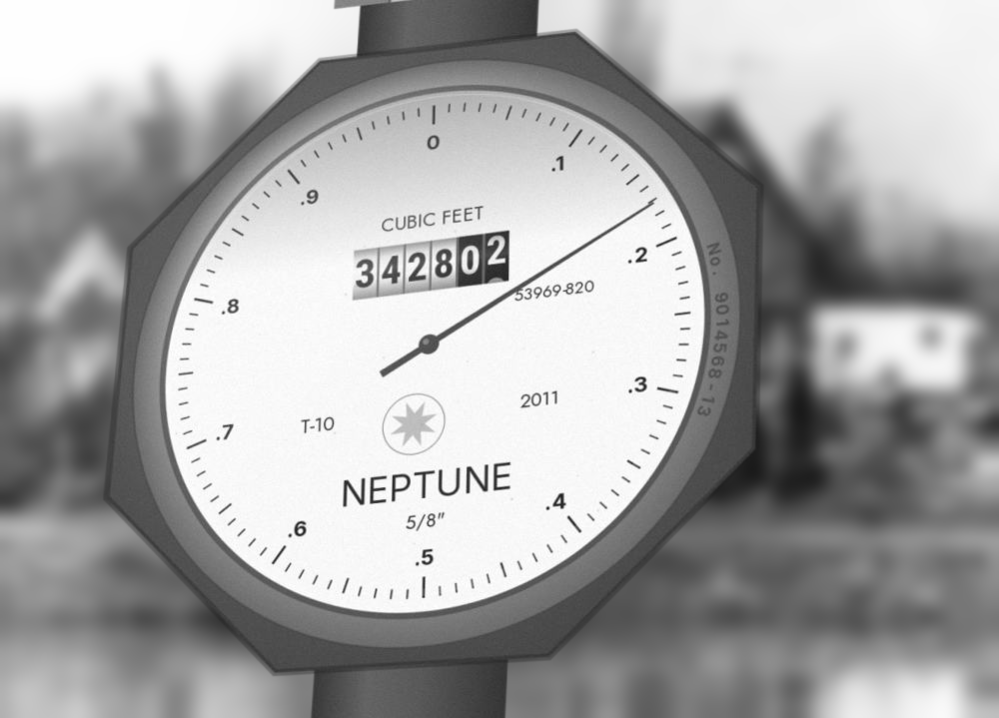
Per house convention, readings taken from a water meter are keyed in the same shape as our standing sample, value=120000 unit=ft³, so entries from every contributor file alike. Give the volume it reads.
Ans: value=342802.17 unit=ft³
